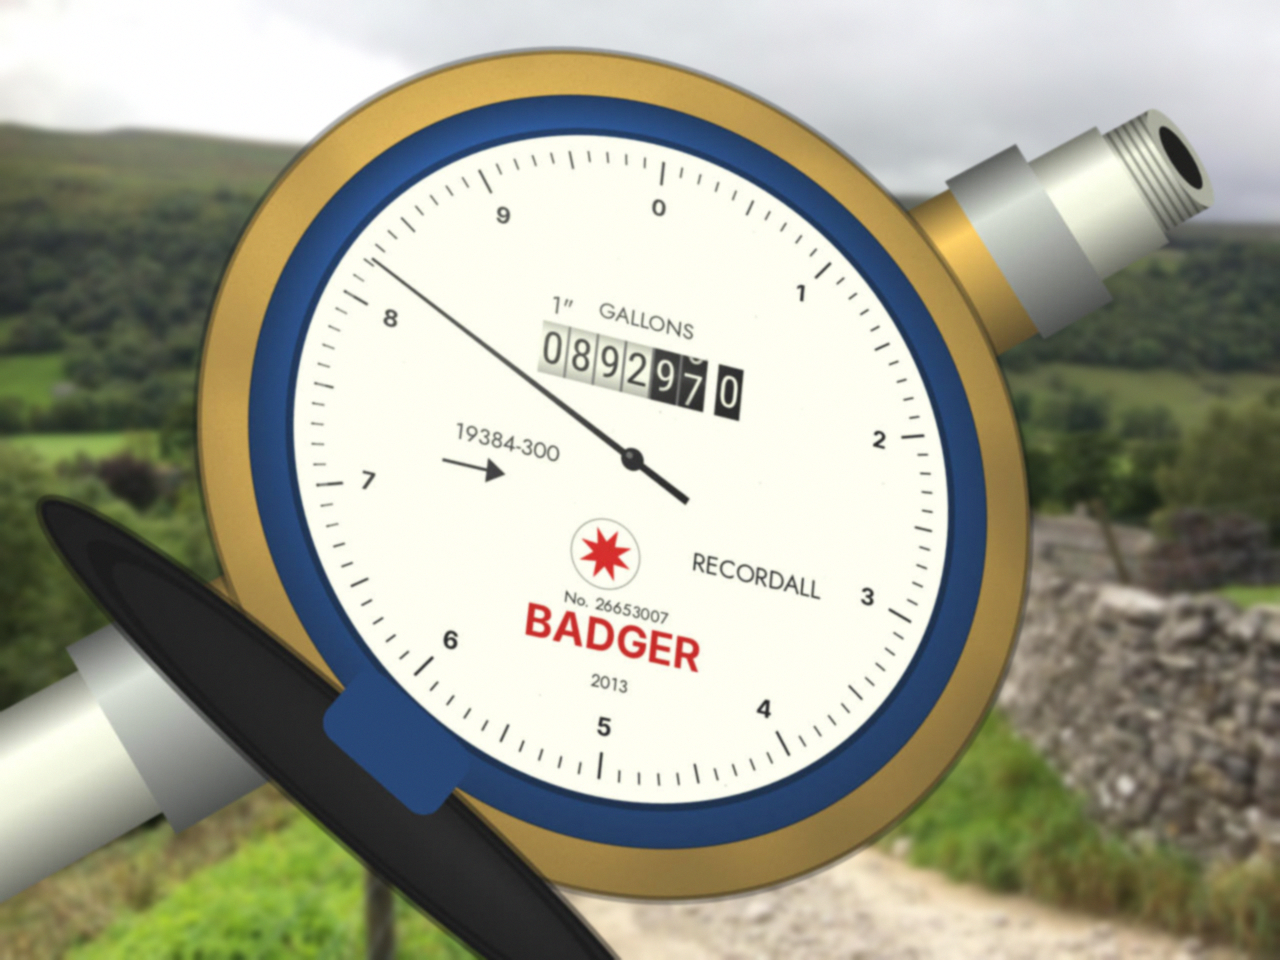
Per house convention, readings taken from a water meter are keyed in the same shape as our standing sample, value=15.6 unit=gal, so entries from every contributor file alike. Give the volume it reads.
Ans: value=892968.2 unit=gal
